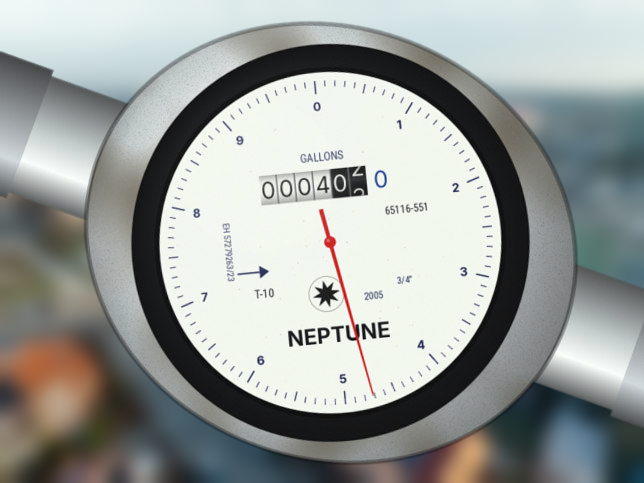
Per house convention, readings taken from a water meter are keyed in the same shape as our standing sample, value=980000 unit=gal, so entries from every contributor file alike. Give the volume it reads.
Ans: value=4024.7 unit=gal
